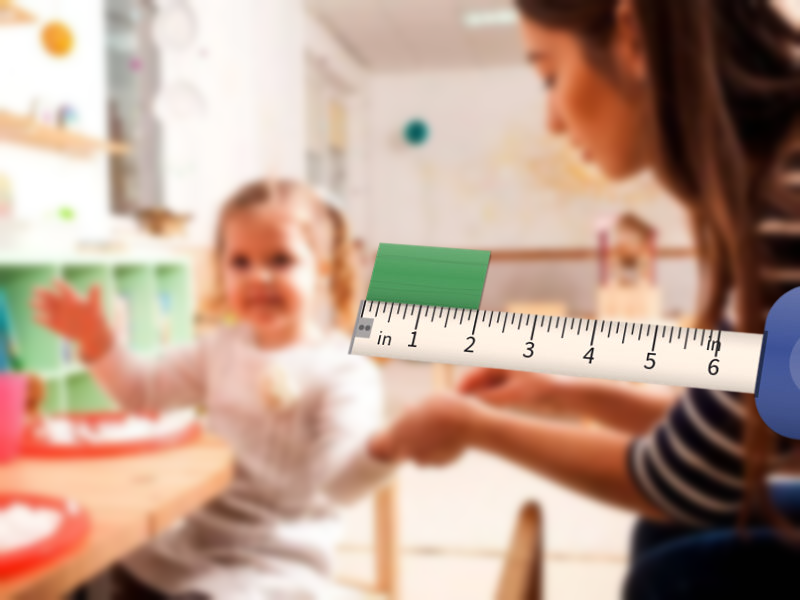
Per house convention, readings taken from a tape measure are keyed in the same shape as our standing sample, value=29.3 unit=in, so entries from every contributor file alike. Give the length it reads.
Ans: value=2 unit=in
